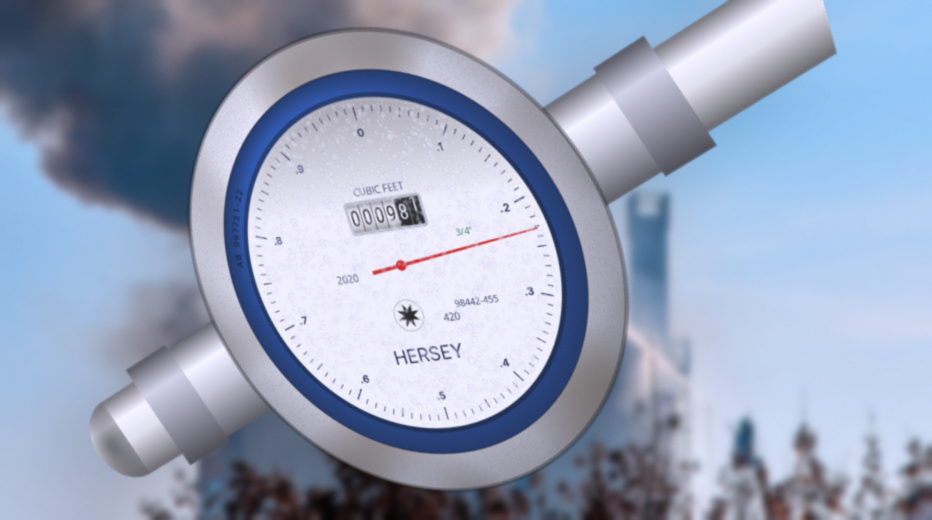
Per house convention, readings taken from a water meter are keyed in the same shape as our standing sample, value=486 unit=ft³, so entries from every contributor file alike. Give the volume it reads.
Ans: value=981.23 unit=ft³
